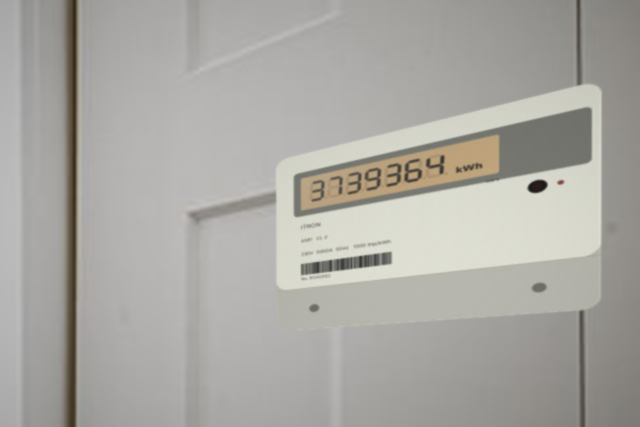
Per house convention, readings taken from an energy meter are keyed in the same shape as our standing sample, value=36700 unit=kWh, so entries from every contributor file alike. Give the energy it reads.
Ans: value=3739364 unit=kWh
